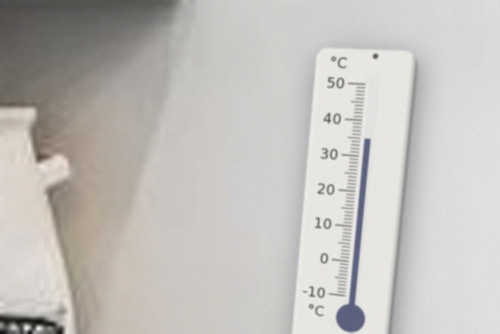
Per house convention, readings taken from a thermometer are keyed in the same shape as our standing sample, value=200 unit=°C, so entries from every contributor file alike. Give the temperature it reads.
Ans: value=35 unit=°C
